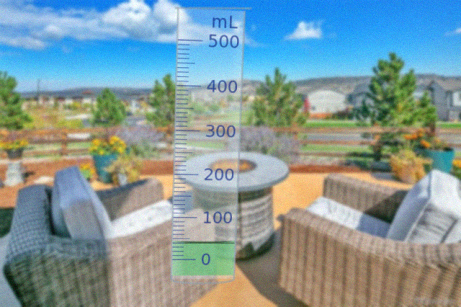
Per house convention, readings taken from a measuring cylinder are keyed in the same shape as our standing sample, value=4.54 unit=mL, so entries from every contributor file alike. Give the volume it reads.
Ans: value=40 unit=mL
